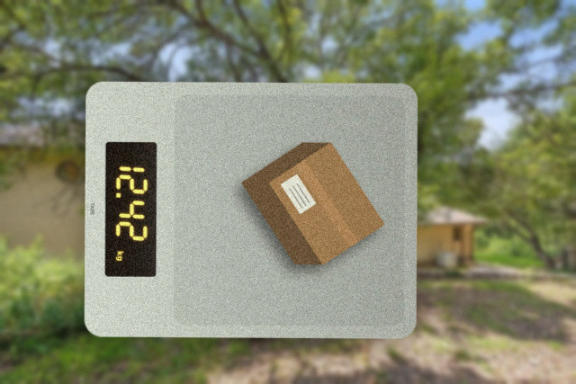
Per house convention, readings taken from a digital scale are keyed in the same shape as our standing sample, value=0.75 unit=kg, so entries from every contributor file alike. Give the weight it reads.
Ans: value=12.42 unit=kg
